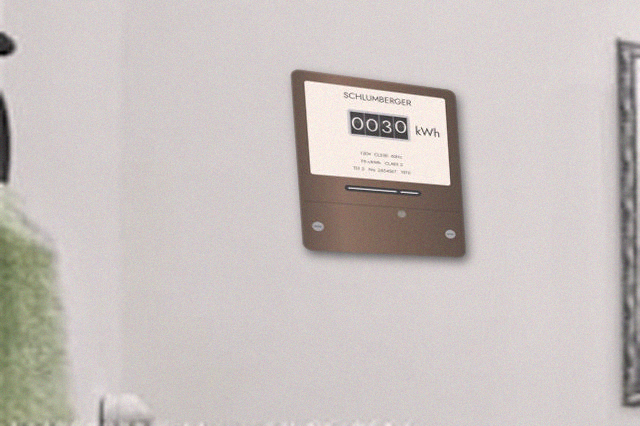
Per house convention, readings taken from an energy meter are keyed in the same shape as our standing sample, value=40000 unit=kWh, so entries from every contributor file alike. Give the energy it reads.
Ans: value=30 unit=kWh
